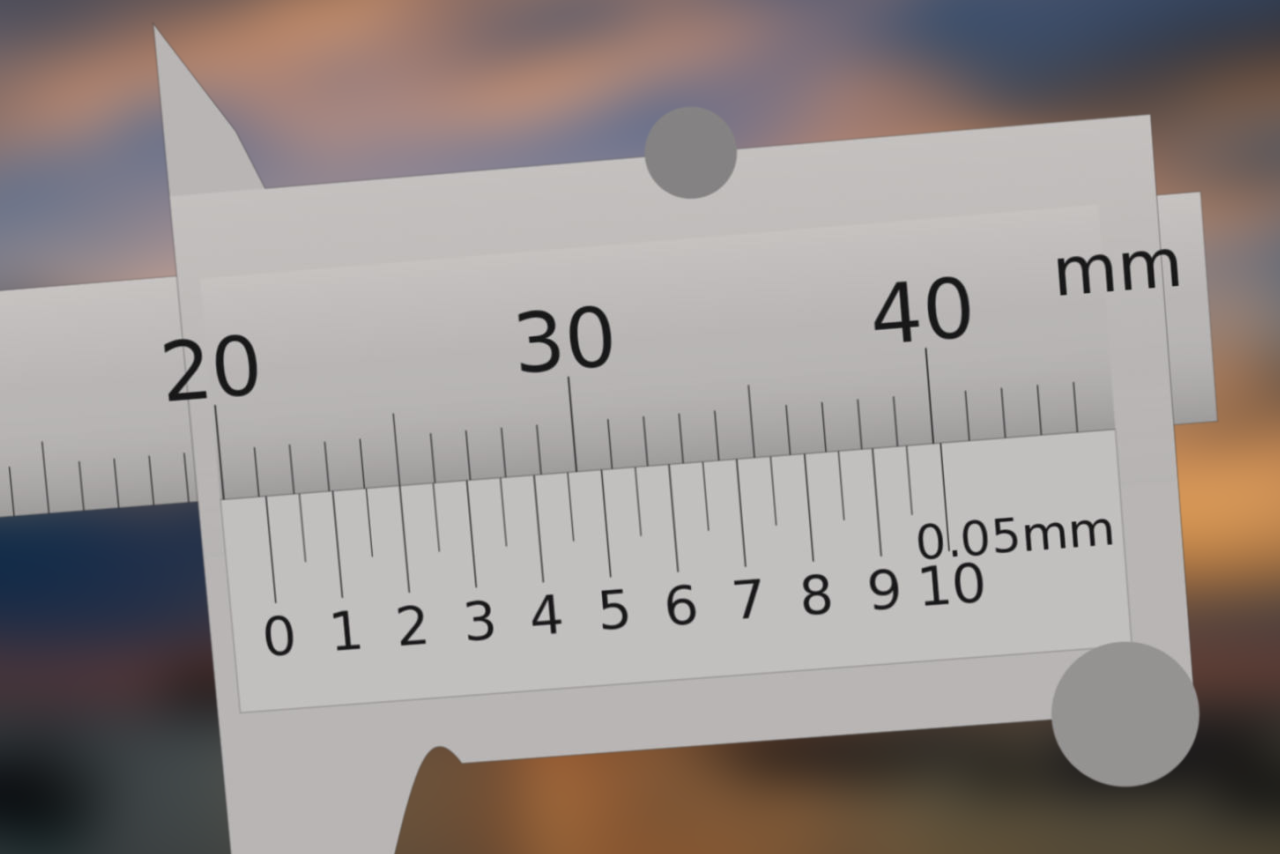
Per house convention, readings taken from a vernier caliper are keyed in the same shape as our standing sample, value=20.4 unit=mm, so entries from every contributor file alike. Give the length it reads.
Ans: value=21.20 unit=mm
